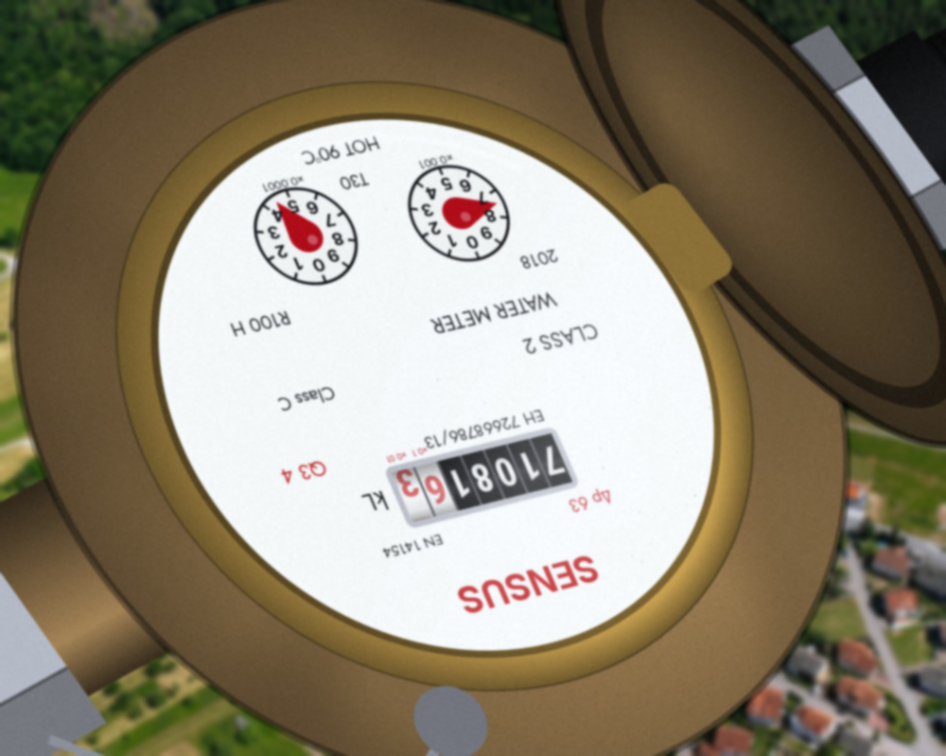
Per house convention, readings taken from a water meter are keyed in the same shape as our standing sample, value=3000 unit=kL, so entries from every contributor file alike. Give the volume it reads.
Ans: value=71081.6274 unit=kL
